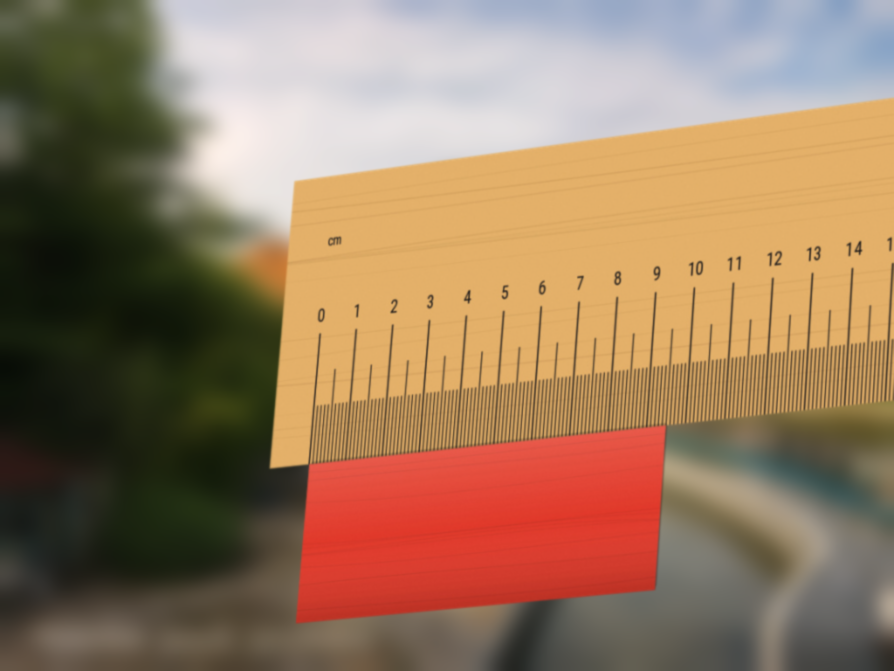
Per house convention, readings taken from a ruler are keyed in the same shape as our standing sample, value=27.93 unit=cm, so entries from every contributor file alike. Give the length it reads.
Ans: value=9.5 unit=cm
